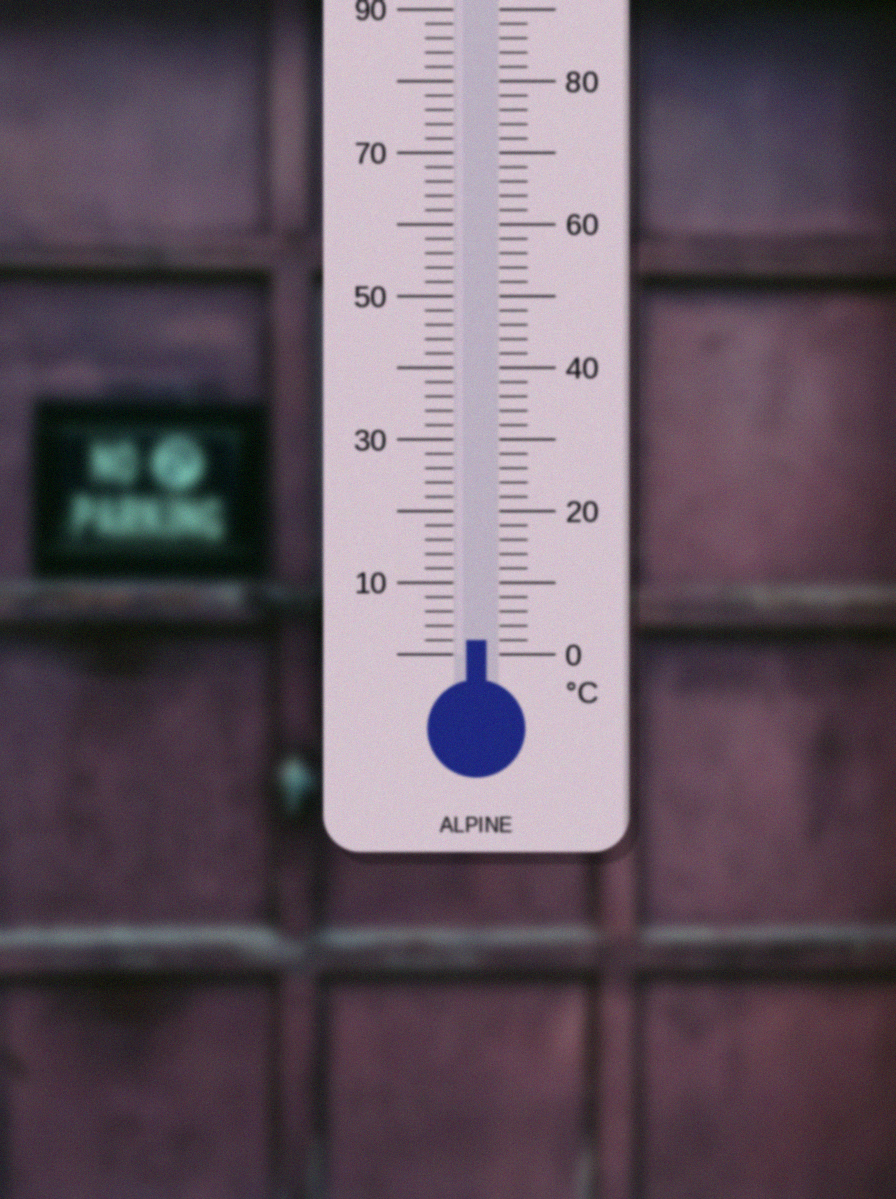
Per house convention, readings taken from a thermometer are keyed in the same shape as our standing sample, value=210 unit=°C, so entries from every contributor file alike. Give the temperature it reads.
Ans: value=2 unit=°C
